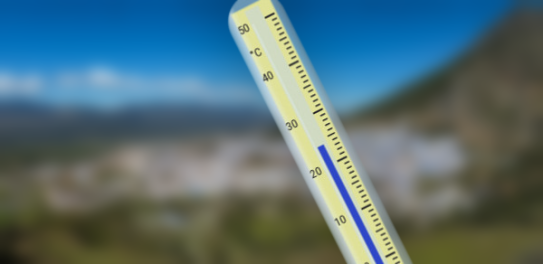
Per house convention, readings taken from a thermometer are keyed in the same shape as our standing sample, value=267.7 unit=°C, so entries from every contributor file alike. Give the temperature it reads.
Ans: value=24 unit=°C
